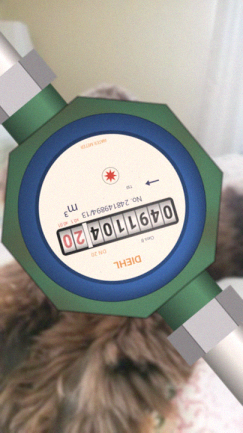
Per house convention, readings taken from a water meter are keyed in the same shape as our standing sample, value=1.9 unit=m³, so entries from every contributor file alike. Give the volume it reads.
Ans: value=491104.20 unit=m³
